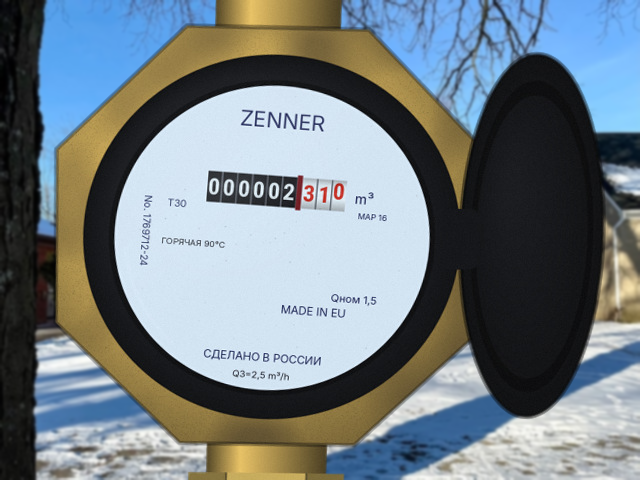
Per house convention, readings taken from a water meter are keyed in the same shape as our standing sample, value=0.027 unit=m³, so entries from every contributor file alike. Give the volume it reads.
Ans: value=2.310 unit=m³
